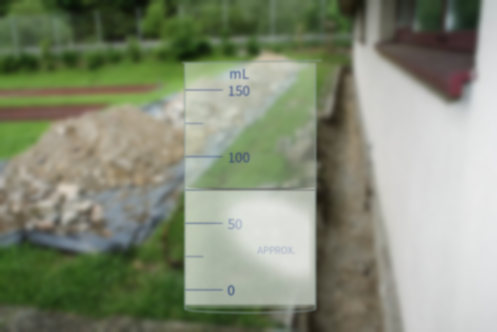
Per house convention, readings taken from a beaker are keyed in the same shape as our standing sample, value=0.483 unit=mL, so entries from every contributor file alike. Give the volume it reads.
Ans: value=75 unit=mL
